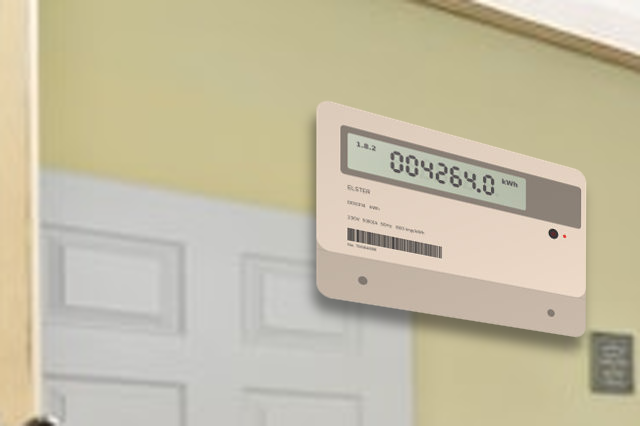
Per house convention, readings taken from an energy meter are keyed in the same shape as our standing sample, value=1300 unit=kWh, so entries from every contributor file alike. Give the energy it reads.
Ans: value=4264.0 unit=kWh
